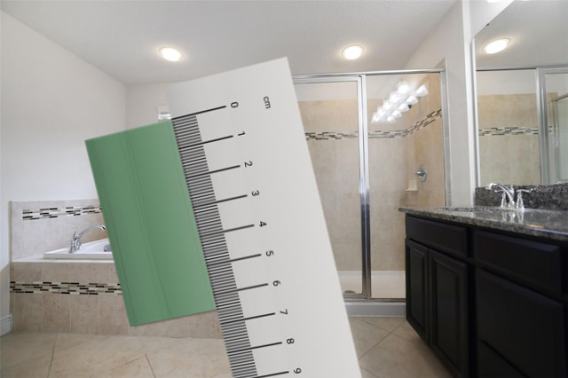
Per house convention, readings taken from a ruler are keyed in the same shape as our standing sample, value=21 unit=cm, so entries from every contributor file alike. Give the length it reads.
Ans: value=6.5 unit=cm
